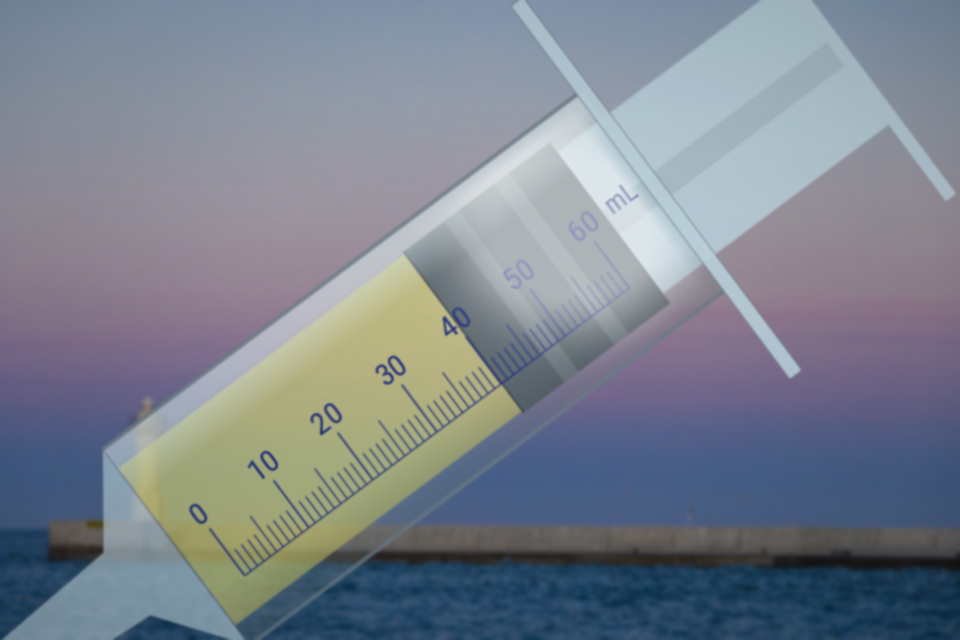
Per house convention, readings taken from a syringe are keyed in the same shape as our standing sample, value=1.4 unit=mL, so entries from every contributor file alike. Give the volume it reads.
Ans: value=40 unit=mL
